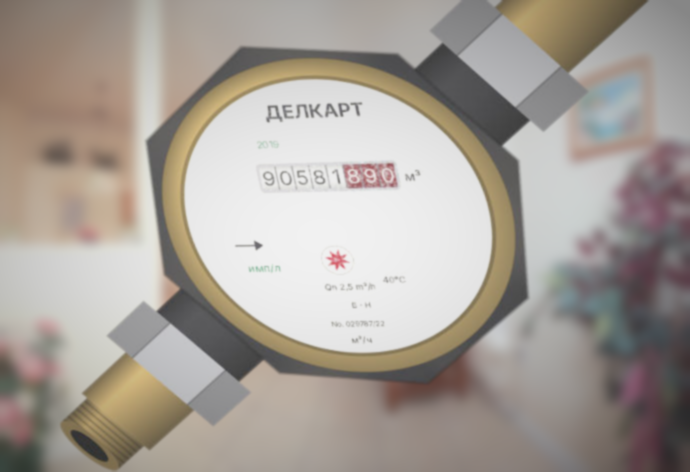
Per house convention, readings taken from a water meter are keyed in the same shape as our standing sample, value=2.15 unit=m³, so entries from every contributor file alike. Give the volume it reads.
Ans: value=90581.890 unit=m³
